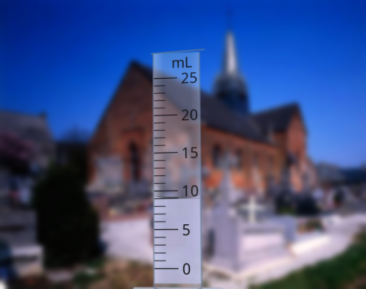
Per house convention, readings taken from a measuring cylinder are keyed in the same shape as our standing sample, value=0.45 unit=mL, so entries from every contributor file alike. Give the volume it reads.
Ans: value=9 unit=mL
